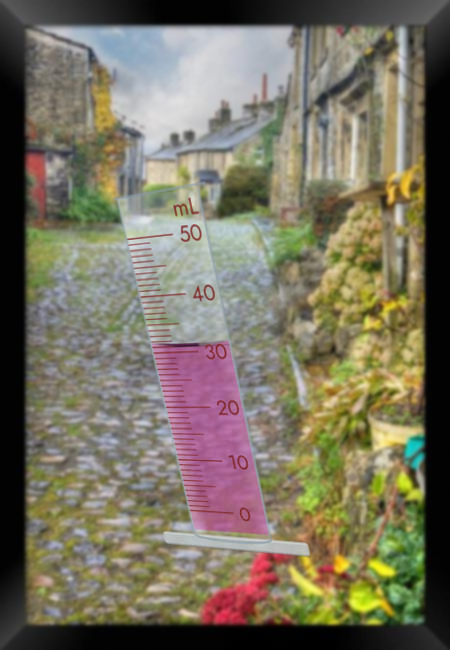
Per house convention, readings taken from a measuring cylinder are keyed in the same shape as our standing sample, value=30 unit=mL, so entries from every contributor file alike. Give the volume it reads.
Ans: value=31 unit=mL
